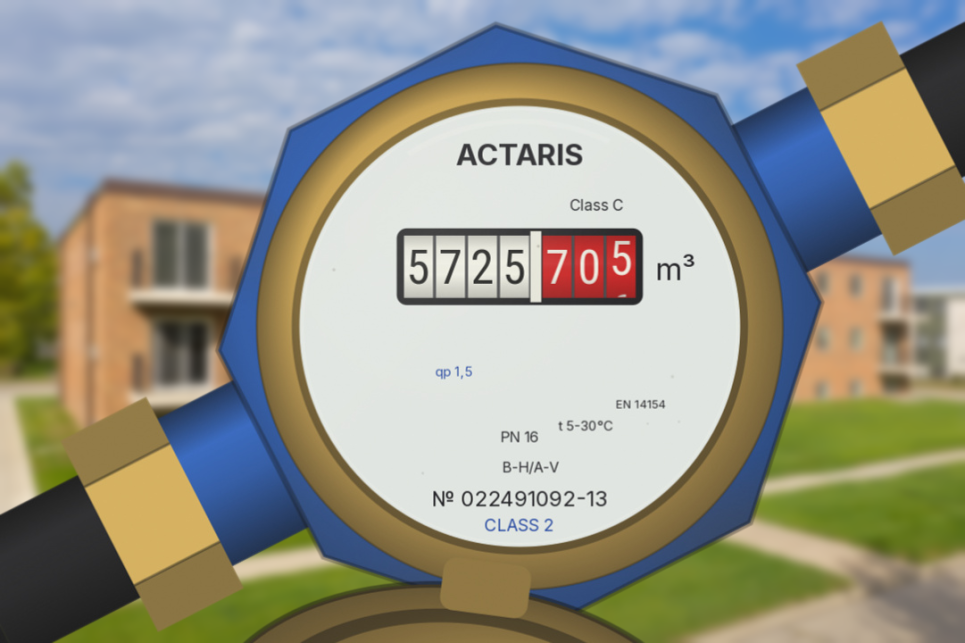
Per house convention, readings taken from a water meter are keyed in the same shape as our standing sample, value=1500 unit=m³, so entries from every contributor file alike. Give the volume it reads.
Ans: value=5725.705 unit=m³
